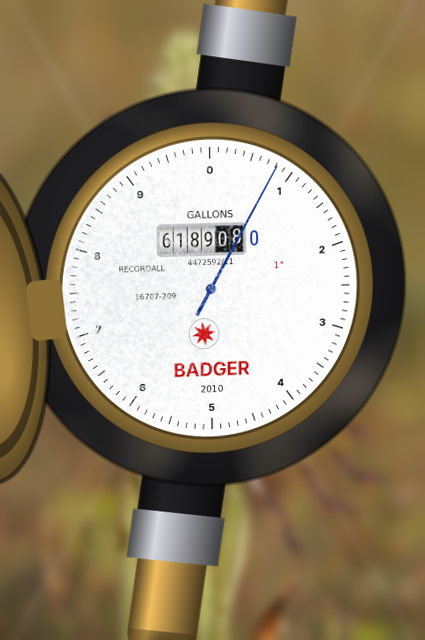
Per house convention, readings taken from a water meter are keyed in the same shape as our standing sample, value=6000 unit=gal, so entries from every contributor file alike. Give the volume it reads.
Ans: value=6189080.8 unit=gal
